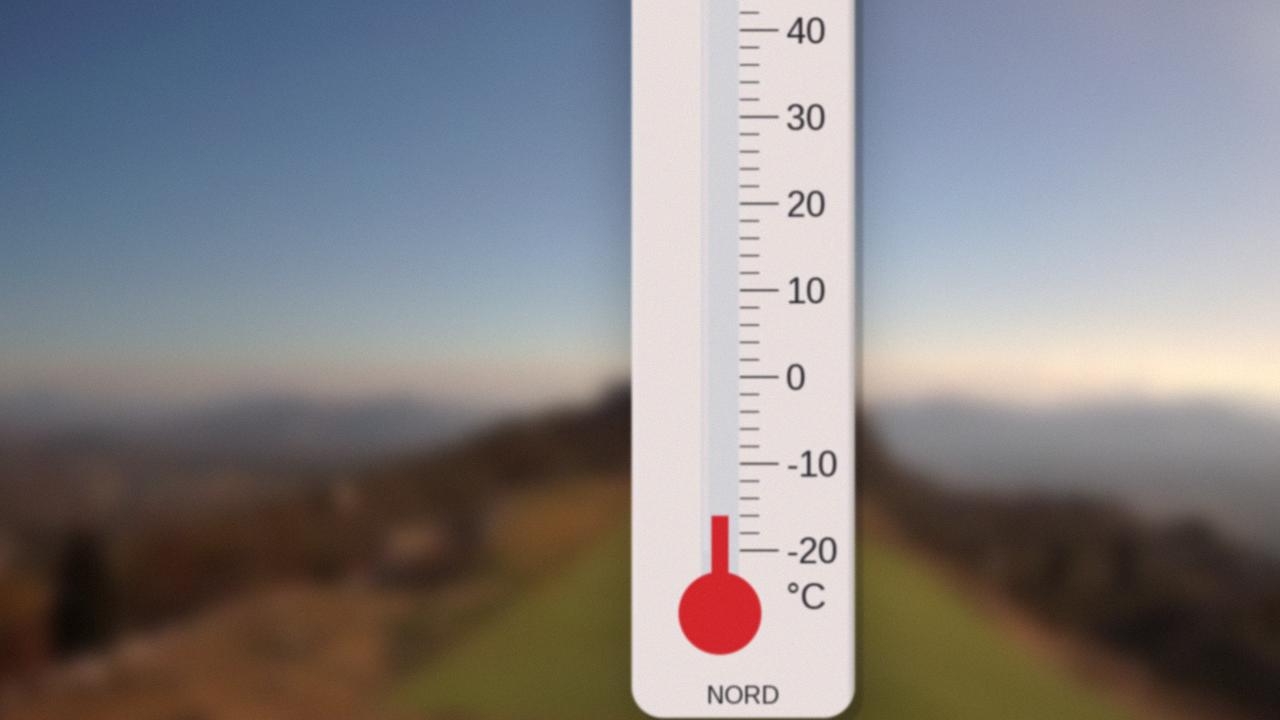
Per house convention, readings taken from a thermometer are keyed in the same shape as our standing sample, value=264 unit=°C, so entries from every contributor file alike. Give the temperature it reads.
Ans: value=-16 unit=°C
